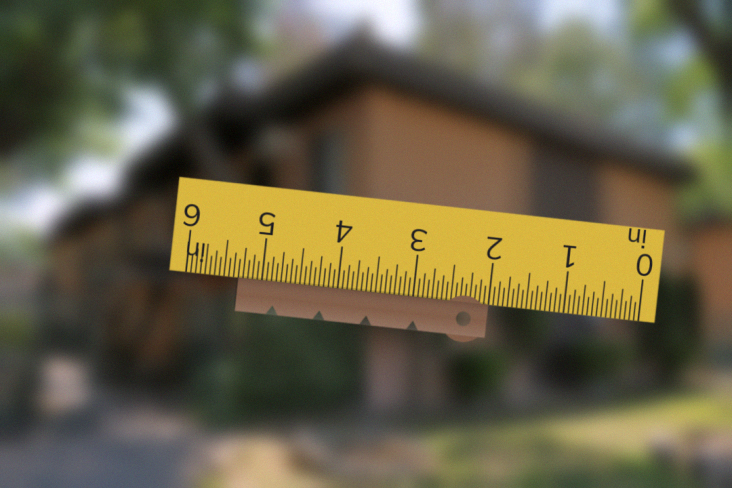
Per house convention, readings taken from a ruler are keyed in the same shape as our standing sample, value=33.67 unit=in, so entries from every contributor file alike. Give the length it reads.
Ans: value=3.3125 unit=in
